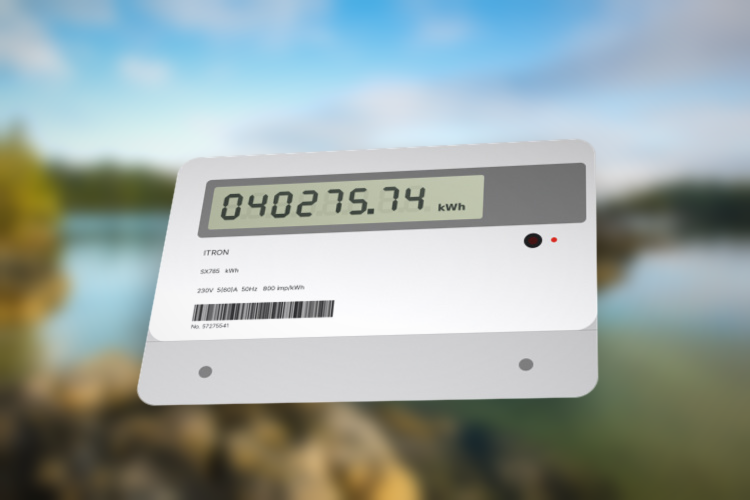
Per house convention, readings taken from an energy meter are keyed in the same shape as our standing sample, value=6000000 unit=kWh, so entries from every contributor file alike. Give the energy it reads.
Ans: value=40275.74 unit=kWh
